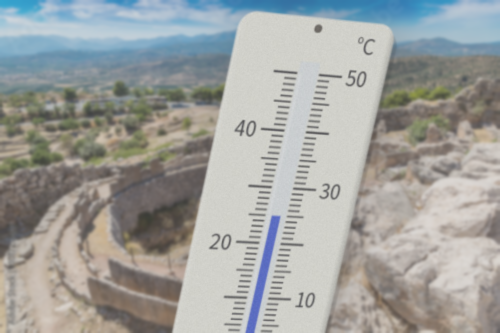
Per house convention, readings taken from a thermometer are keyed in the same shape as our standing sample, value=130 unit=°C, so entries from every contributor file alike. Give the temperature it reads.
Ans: value=25 unit=°C
